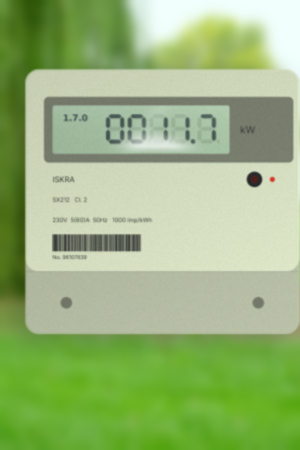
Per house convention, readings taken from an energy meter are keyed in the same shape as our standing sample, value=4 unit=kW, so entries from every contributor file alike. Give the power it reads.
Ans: value=11.7 unit=kW
